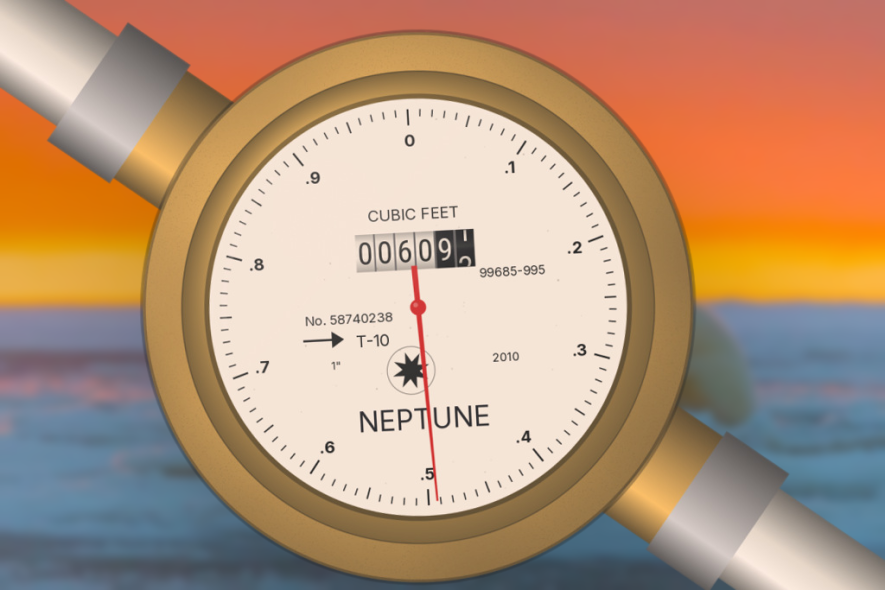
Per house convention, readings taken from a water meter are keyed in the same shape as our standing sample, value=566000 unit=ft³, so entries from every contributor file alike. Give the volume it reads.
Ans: value=6091.49 unit=ft³
